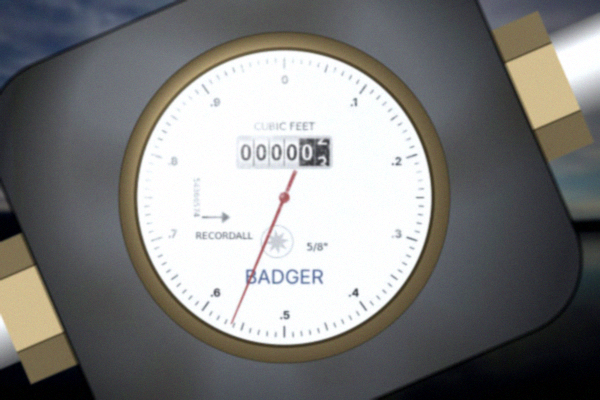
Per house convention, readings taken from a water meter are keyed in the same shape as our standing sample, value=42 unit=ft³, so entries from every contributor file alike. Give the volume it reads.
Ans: value=2.56 unit=ft³
